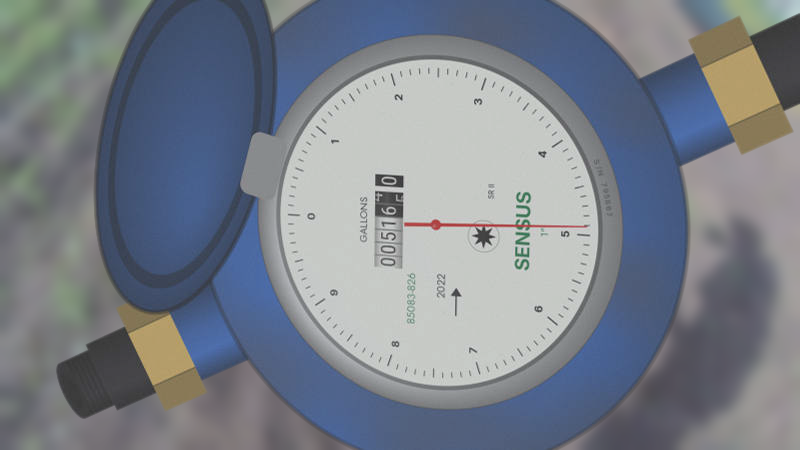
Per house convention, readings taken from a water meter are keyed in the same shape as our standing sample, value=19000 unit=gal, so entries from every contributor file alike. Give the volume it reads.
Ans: value=51644.9 unit=gal
